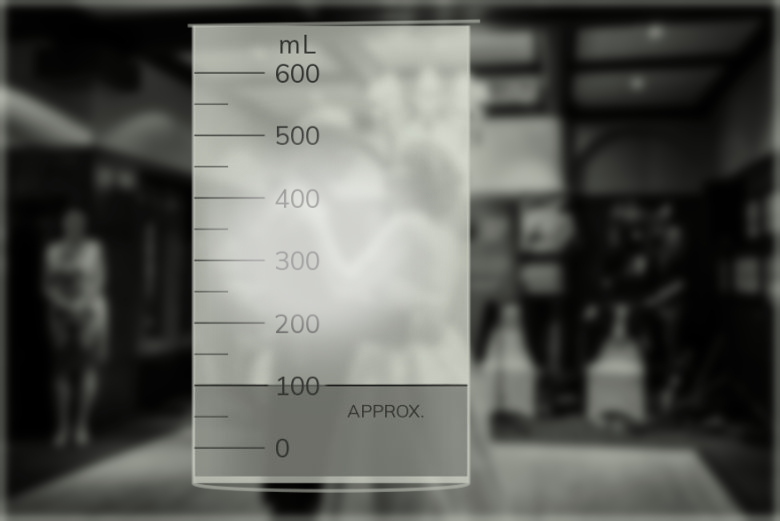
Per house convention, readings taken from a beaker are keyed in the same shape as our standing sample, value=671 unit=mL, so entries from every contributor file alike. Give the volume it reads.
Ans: value=100 unit=mL
